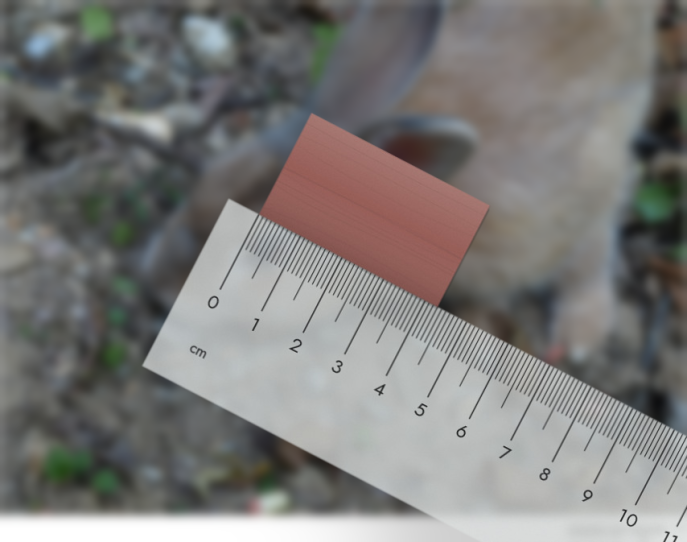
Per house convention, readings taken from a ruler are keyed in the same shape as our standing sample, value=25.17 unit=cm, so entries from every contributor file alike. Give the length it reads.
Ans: value=4.3 unit=cm
